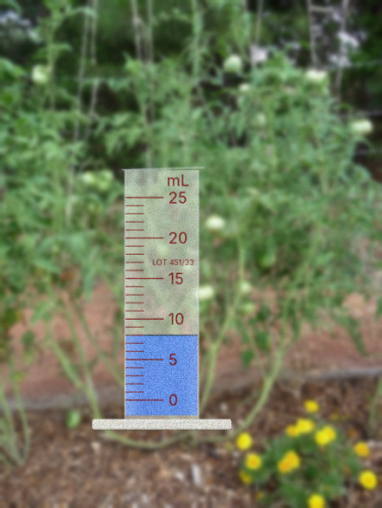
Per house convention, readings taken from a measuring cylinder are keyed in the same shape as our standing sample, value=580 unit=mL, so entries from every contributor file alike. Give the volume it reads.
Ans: value=8 unit=mL
